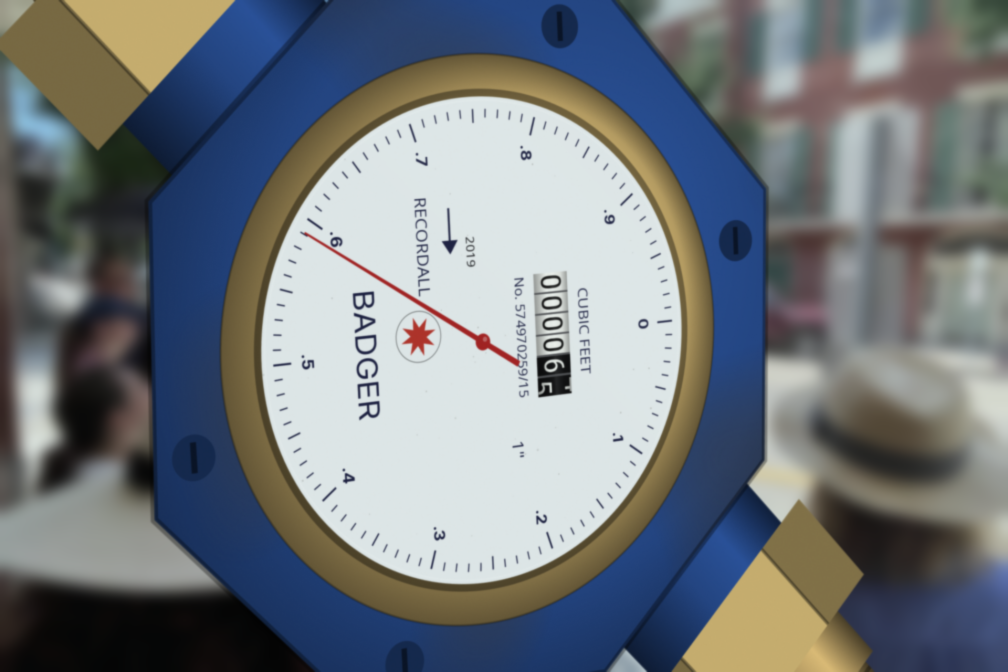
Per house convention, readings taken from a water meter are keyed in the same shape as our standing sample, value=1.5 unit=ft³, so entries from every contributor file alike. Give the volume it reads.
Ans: value=64.59 unit=ft³
